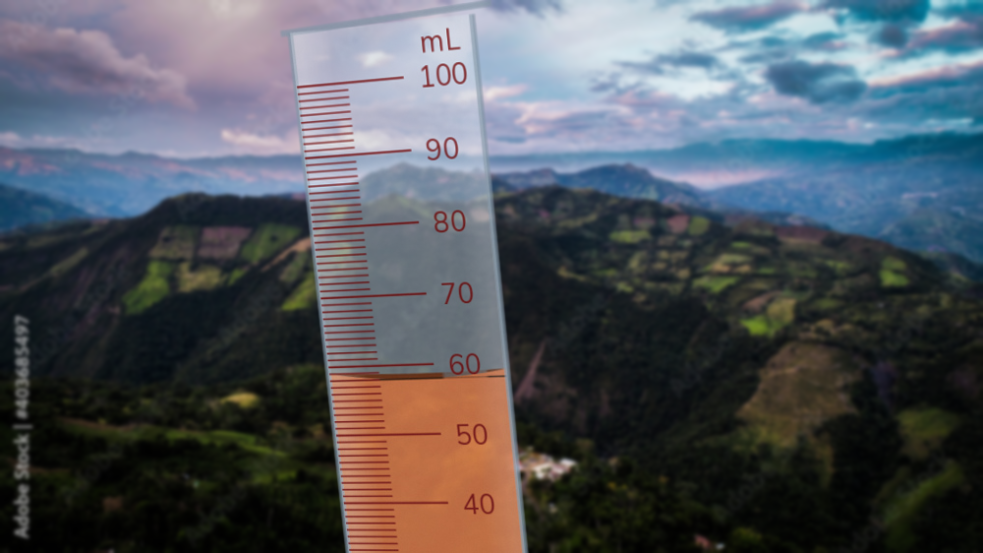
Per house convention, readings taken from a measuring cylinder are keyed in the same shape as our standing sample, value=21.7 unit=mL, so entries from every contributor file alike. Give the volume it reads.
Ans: value=58 unit=mL
